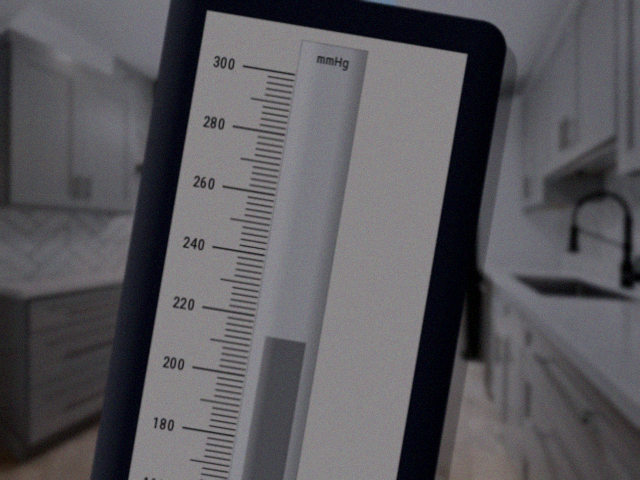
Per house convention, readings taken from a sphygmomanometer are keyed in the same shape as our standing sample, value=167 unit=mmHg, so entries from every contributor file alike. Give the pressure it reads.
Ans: value=214 unit=mmHg
